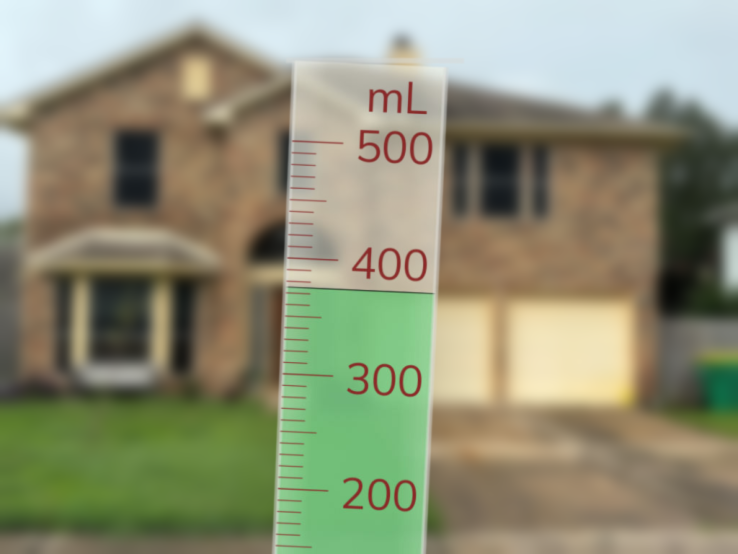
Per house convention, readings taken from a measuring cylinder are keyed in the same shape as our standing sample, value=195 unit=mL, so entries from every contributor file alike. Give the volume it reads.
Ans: value=375 unit=mL
